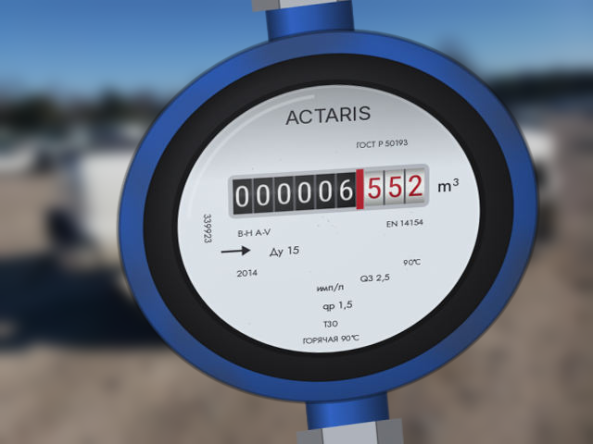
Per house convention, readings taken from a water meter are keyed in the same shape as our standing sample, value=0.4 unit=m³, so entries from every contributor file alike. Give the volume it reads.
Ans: value=6.552 unit=m³
